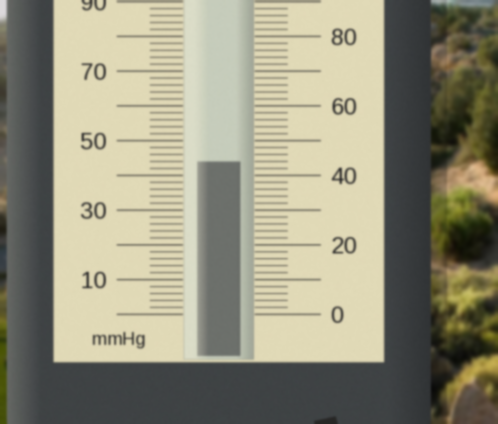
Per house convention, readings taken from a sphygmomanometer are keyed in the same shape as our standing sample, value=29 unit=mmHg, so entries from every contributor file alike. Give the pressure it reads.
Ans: value=44 unit=mmHg
